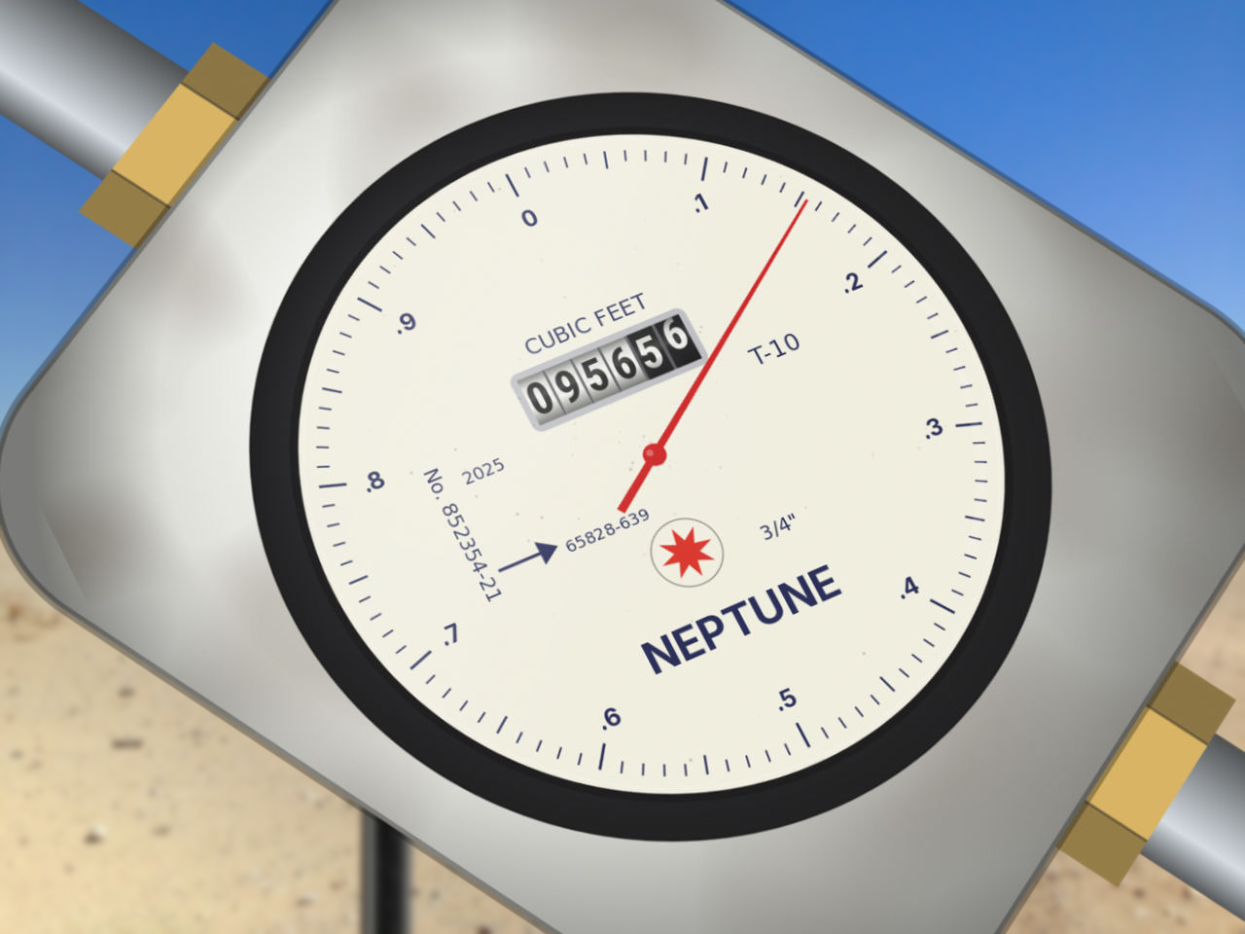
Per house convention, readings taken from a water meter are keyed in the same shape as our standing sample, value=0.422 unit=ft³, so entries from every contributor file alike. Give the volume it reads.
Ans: value=95656.15 unit=ft³
